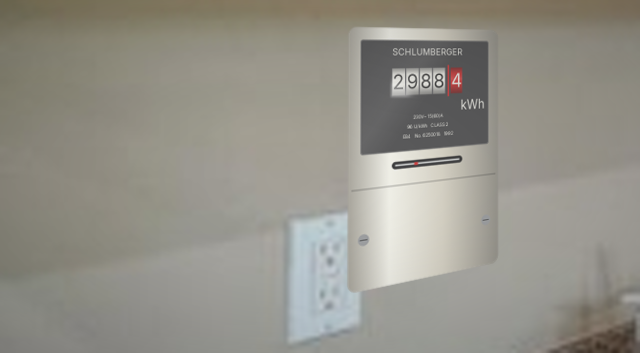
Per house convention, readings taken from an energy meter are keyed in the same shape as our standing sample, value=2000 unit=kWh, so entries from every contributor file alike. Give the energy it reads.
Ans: value=2988.4 unit=kWh
